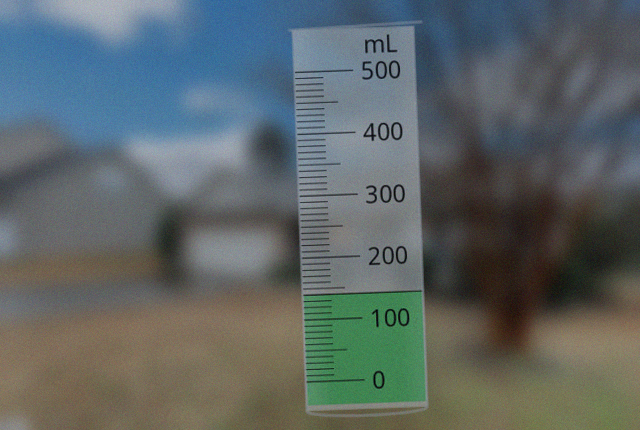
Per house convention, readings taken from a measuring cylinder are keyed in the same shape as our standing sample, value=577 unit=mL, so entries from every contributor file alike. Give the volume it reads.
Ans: value=140 unit=mL
